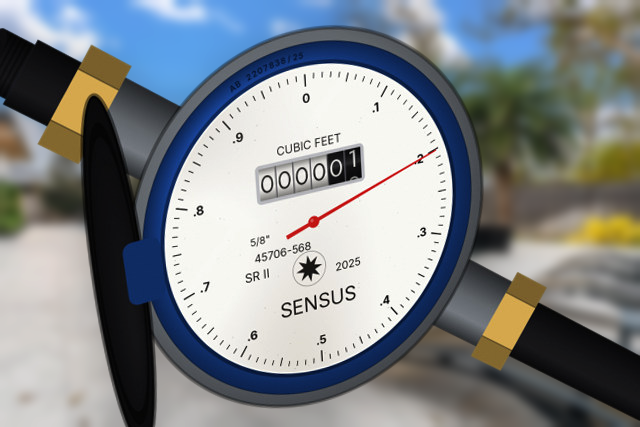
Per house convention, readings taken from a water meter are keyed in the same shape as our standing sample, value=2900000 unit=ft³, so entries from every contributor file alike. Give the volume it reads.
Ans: value=1.20 unit=ft³
